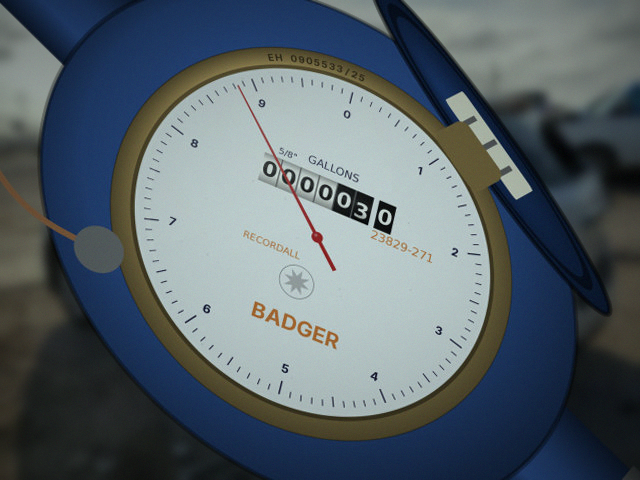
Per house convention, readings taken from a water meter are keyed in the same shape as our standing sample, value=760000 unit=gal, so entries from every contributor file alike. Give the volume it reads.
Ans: value=28.8 unit=gal
